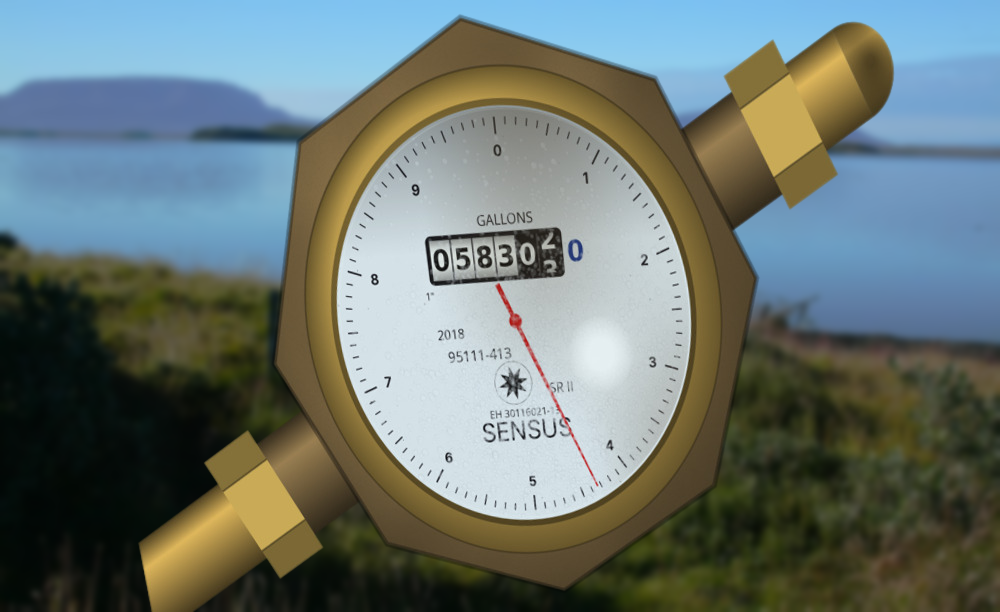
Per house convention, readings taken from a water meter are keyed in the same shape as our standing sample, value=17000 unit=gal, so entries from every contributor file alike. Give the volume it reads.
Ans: value=583024.3 unit=gal
